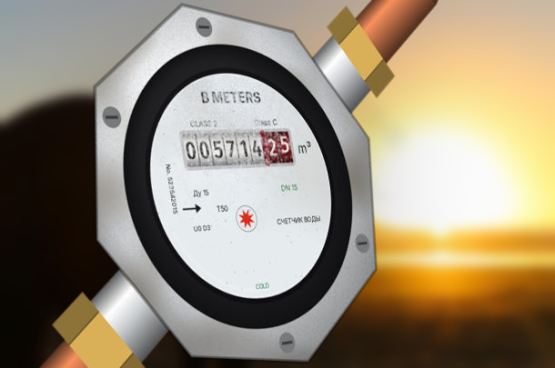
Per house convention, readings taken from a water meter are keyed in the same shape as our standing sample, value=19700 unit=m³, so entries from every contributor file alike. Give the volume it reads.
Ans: value=5714.25 unit=m³
